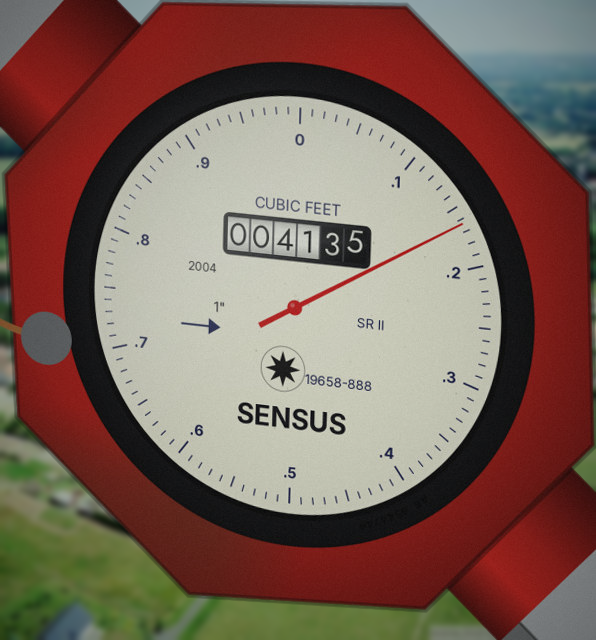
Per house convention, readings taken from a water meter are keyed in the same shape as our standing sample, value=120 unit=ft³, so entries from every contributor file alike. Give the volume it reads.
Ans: value=4135.16 unit=ft³
